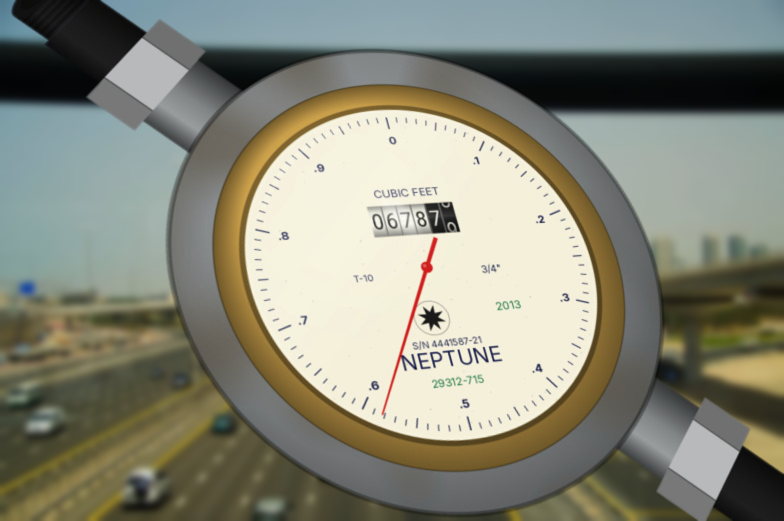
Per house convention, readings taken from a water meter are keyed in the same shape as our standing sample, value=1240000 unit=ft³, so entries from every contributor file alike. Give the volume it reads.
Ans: value=67878.58 unit=ft³
